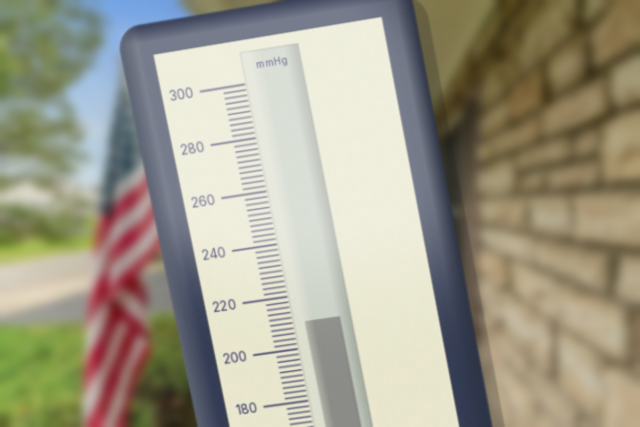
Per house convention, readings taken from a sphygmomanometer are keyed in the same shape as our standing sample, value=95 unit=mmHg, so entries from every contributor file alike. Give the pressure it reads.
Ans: value=210 unit=mmHg
